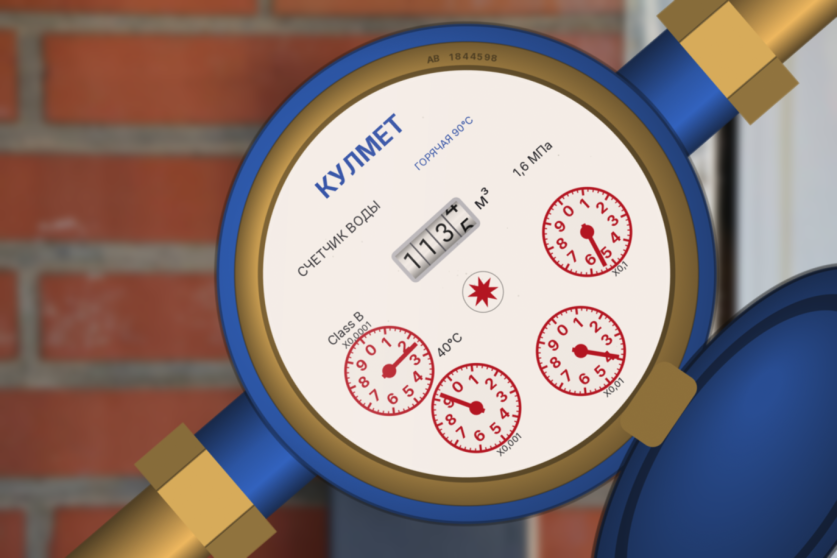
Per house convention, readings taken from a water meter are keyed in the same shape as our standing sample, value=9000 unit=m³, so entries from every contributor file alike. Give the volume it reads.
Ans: value=1134.5392 unit=m³
